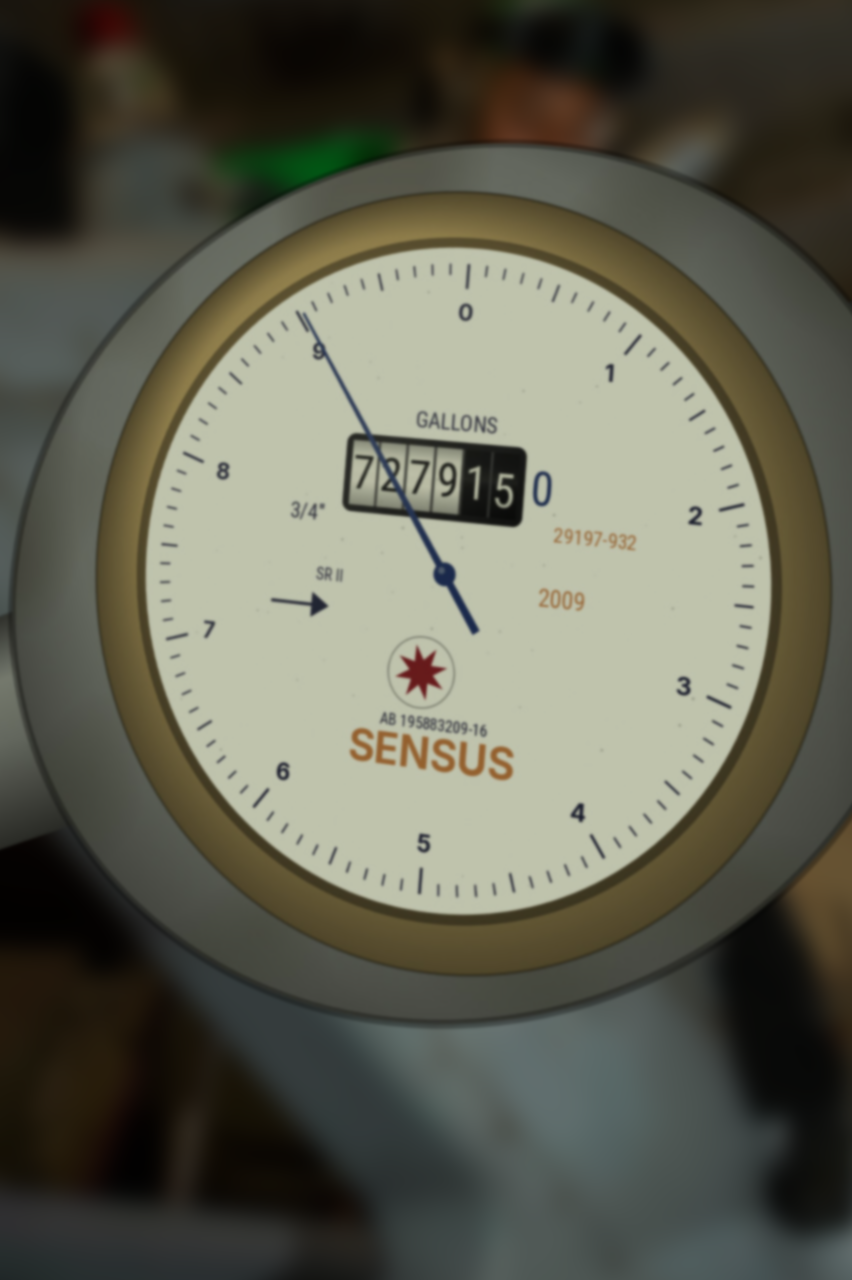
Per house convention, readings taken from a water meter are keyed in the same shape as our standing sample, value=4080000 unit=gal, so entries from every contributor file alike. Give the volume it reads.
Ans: value=7279149.0 unit=gal
